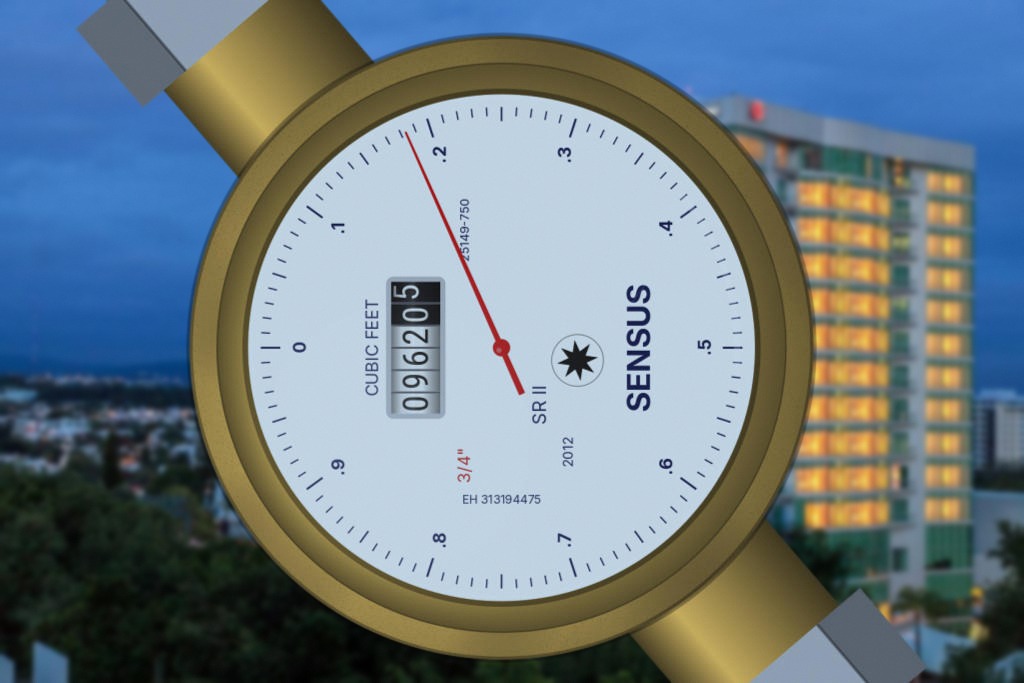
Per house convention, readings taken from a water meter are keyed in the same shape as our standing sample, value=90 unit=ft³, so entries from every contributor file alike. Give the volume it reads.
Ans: value=96205.18 unit=ft³
